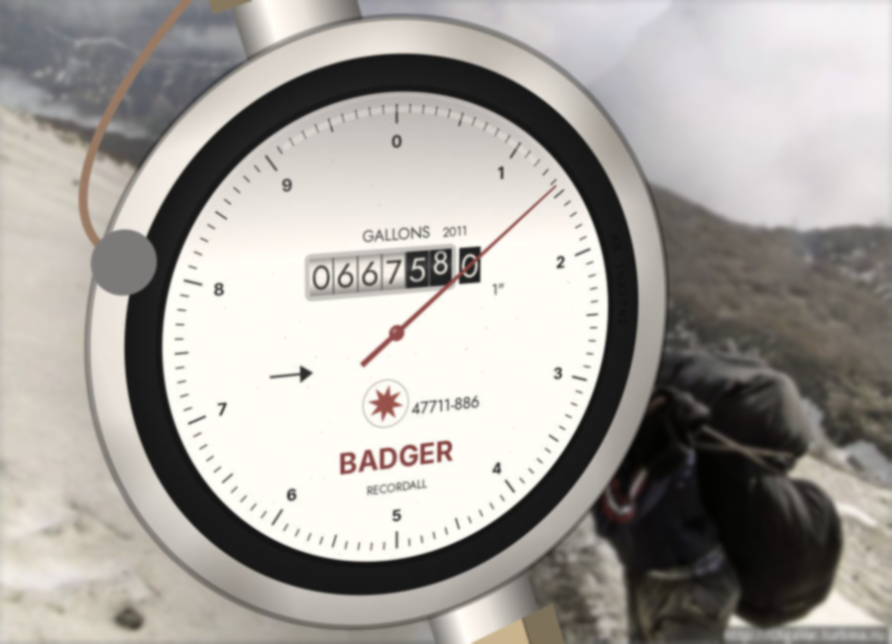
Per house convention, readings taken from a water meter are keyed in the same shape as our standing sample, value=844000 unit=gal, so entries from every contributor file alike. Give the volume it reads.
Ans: value=667581.4 unit=gal
